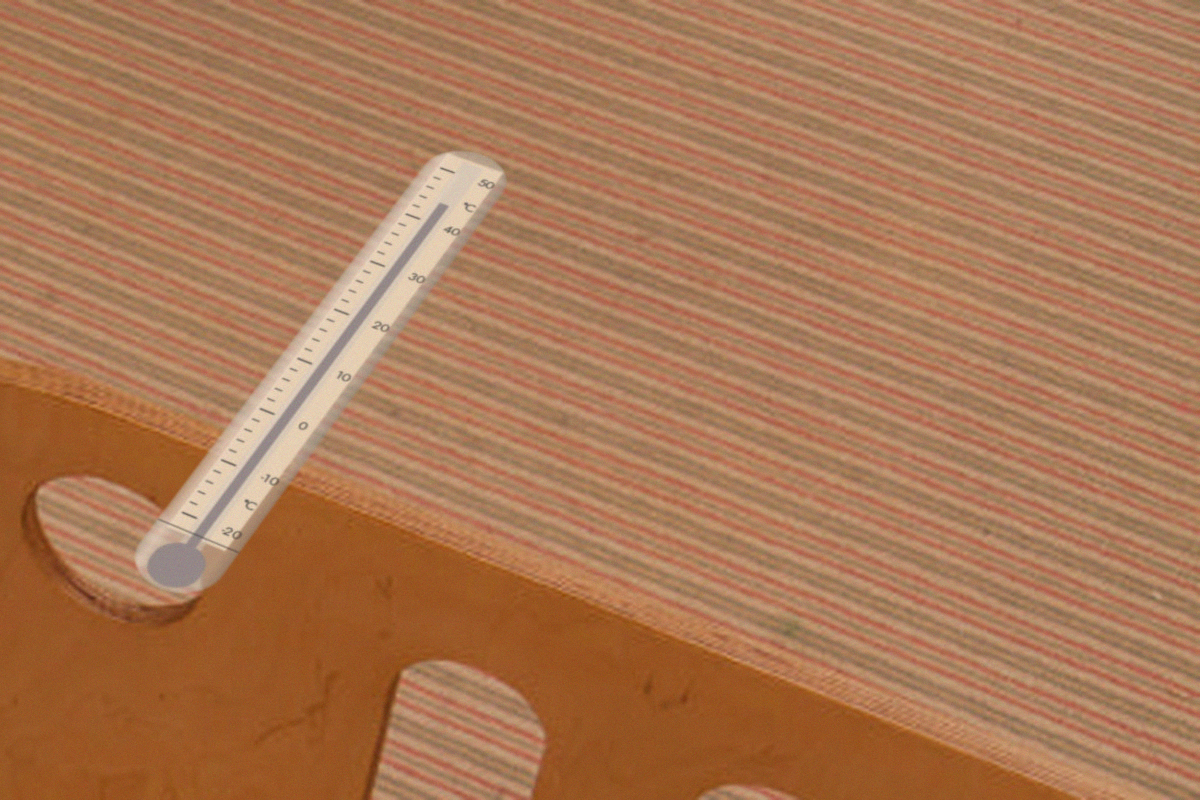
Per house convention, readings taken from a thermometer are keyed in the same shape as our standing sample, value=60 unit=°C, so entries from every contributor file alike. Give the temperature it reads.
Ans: value=44 unit=°C
